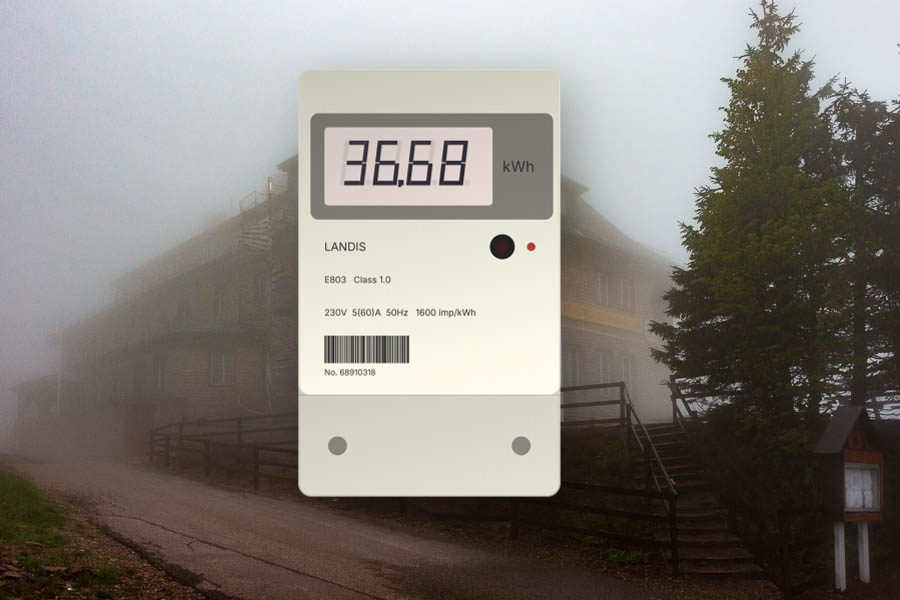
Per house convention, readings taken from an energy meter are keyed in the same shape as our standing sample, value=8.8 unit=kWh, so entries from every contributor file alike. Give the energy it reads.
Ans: value=36.68 unit=kWh
